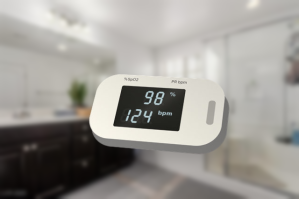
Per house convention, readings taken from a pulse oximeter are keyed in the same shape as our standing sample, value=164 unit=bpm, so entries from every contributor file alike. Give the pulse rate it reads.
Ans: value=124 unit=bpm
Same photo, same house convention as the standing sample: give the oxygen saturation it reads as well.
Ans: value=98 unit=%
